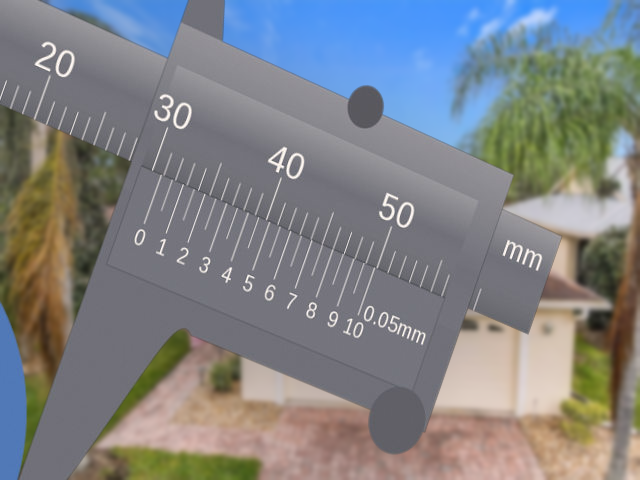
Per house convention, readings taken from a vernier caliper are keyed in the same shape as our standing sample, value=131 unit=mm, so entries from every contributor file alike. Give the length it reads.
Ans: value=30.8 unit=mm
